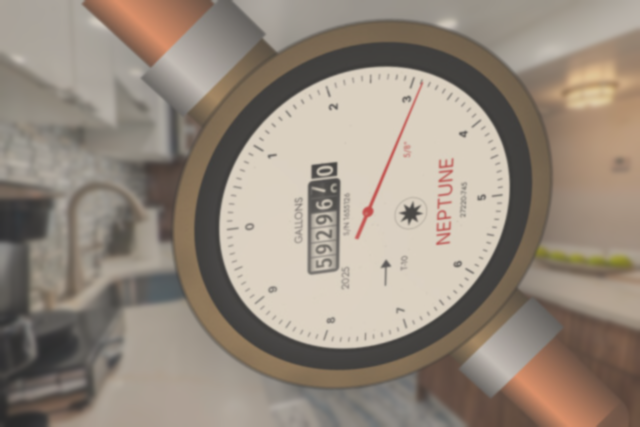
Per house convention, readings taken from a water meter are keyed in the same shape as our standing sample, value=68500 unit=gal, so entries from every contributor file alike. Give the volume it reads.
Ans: value=5929673.1 unit=gal
